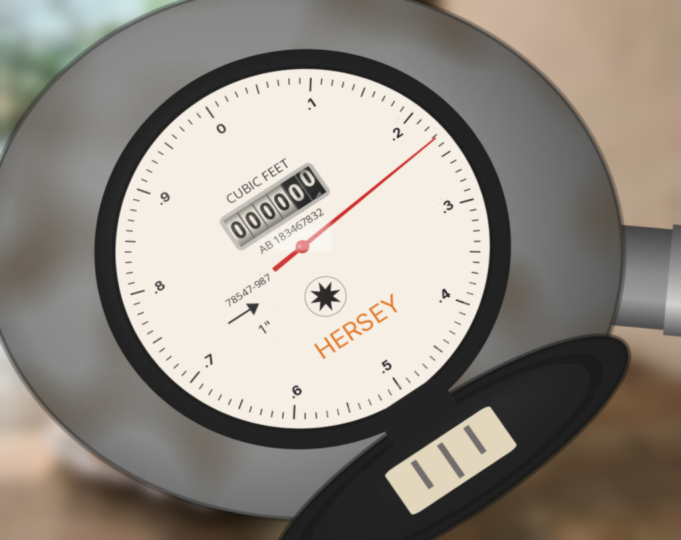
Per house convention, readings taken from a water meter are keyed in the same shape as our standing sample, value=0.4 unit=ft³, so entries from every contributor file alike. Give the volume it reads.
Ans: value=0.23 unit=ft³
